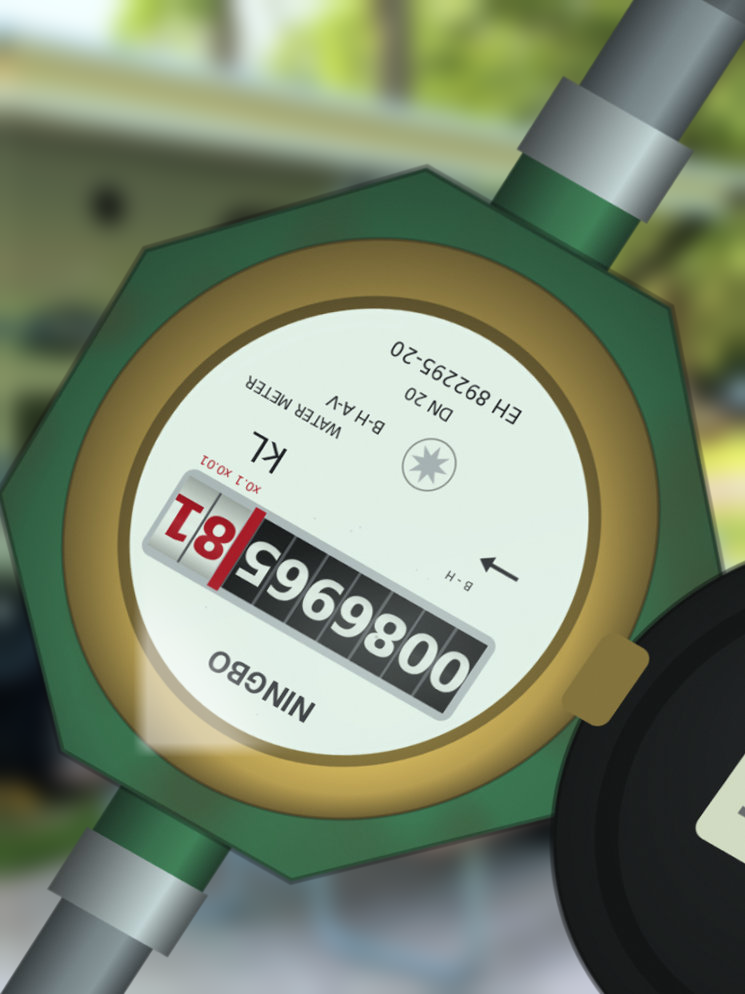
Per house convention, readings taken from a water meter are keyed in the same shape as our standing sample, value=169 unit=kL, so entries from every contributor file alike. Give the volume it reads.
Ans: value=86965.81 unit=kL
